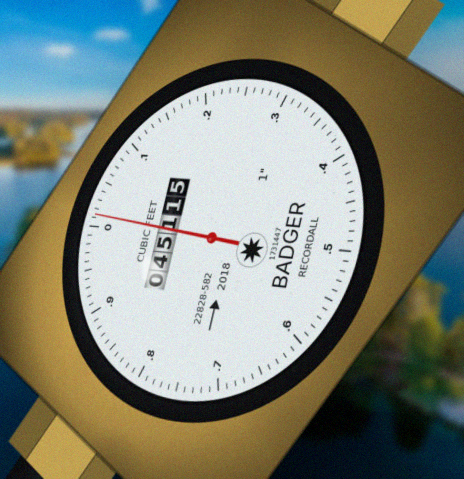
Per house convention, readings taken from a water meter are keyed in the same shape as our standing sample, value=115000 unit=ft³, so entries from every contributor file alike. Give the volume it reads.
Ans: value=45115.01 unit=ft³
